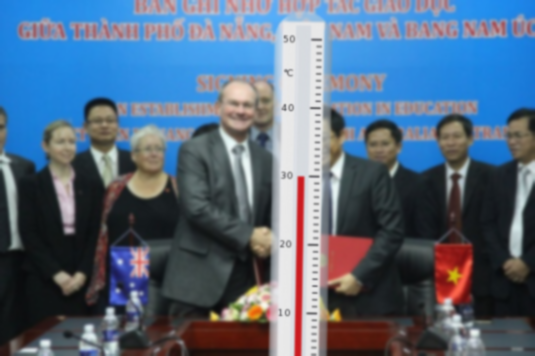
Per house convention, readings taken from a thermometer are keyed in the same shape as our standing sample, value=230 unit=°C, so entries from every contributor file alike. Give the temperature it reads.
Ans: value=30 unit=°C
